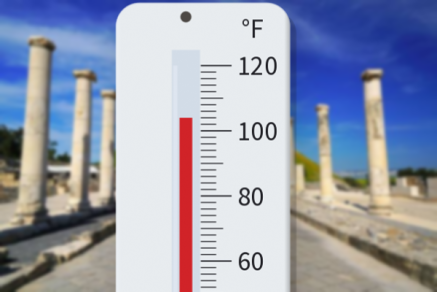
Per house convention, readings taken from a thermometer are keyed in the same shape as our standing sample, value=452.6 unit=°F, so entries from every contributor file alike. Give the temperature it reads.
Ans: value=104 unit=°F
